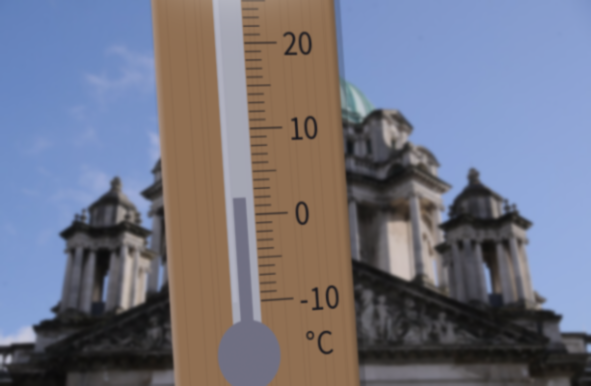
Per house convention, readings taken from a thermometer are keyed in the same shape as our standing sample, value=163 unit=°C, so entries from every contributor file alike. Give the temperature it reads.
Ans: value=2 unit=°C
